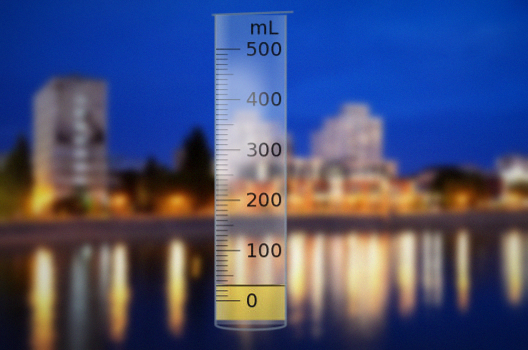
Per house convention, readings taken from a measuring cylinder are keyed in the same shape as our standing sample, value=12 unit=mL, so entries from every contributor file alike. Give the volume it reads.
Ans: value=30 unit=mL
